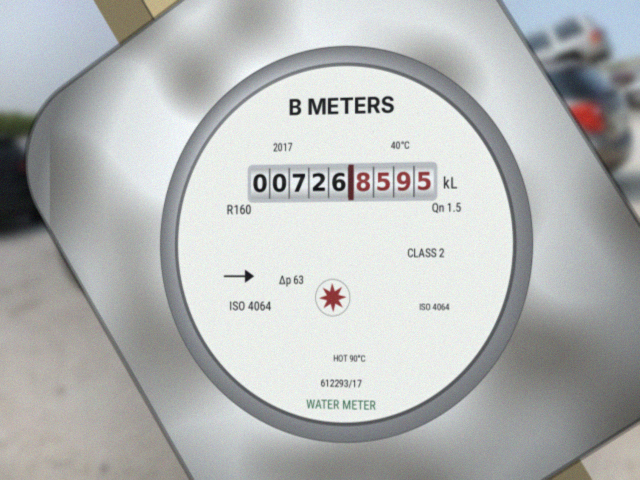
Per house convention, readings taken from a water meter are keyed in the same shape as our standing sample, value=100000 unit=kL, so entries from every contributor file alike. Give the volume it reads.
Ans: value=726.8595 unit=kL
